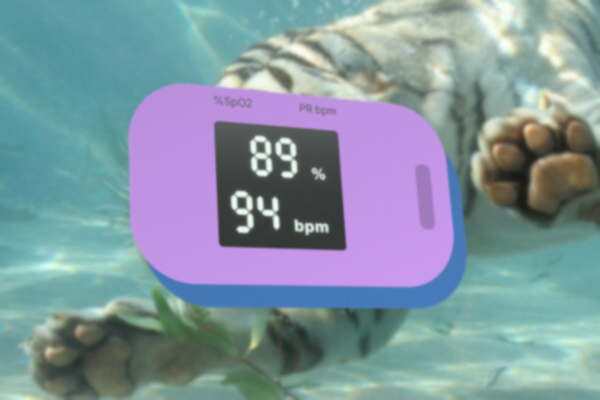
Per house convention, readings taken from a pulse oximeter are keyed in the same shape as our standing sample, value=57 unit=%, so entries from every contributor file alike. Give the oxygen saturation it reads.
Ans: value=89 unit=%
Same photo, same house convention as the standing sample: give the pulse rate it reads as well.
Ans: value=94 unit=bpm
